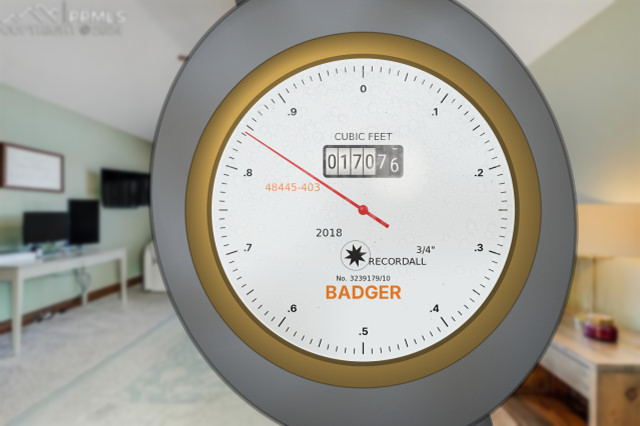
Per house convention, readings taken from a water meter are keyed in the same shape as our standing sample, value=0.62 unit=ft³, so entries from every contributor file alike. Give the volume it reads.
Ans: value=17075.84 unit=ft³
